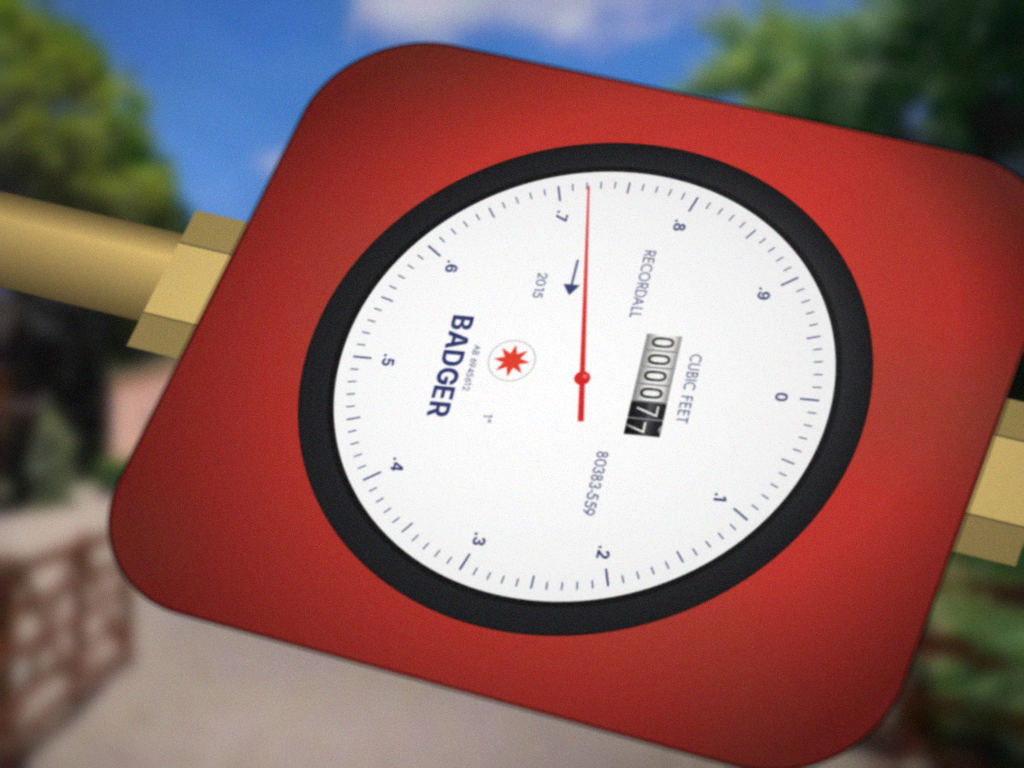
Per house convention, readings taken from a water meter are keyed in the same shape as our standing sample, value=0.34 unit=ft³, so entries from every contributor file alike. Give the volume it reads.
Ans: value=76.72 unit=ft³
